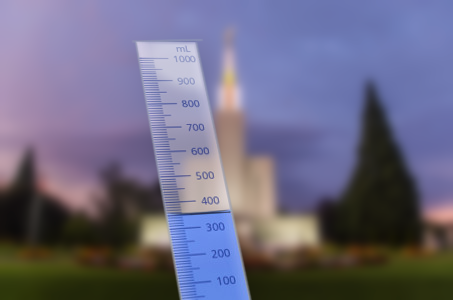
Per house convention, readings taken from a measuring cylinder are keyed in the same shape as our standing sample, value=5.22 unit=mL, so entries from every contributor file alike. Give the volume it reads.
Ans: value=350 unit=mL
